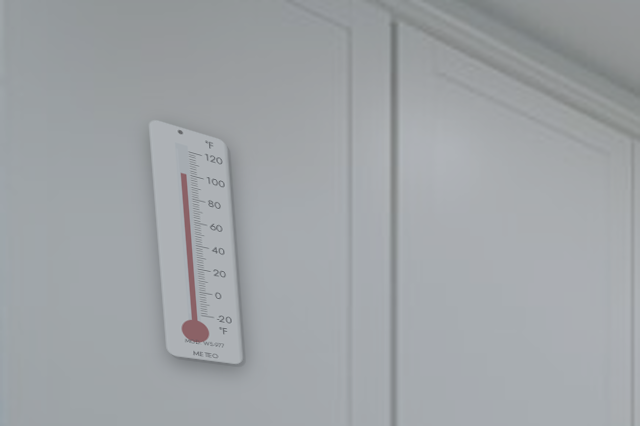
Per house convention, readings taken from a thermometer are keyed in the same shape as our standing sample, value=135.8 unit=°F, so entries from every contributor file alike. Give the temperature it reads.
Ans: value=100 unit=°F
